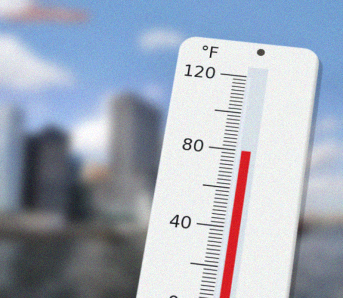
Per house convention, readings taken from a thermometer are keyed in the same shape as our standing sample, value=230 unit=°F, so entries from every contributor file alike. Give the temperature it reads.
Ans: value=80 unit=°F
